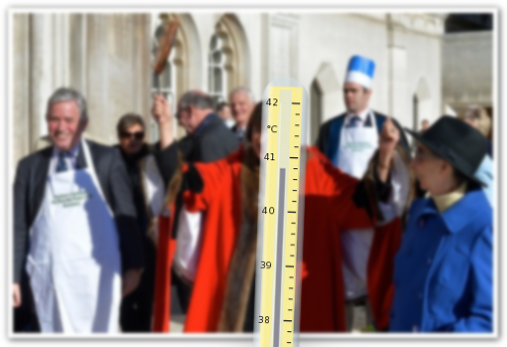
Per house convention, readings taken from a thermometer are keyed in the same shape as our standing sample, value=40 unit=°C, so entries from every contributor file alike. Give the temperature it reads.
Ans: value=40.8 unit=°C
